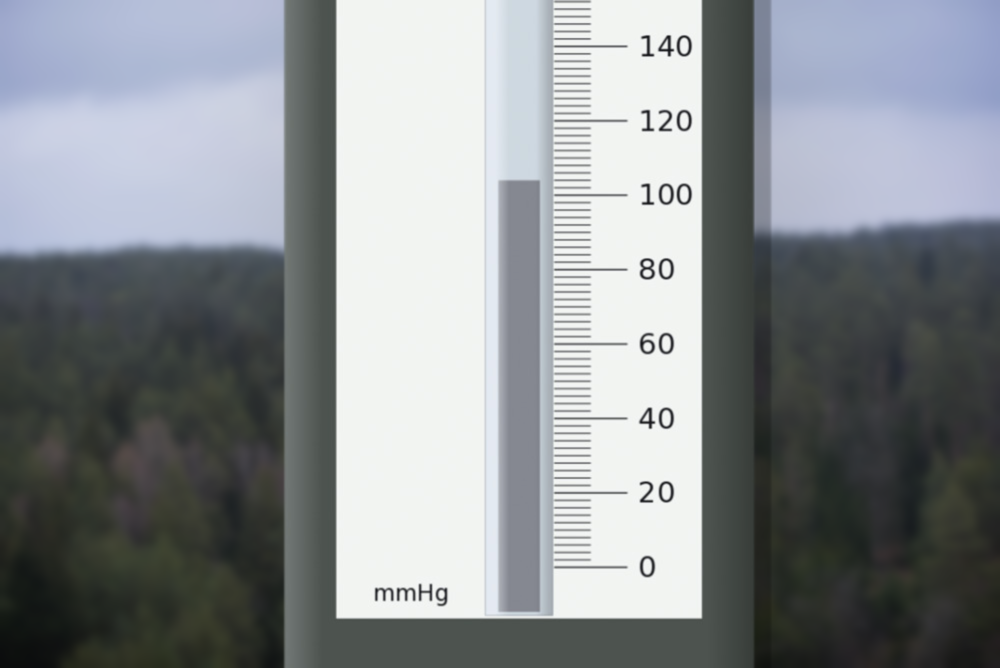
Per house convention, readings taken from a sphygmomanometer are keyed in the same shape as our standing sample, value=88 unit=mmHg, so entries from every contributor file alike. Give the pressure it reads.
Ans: value=104 unit=mmHg
